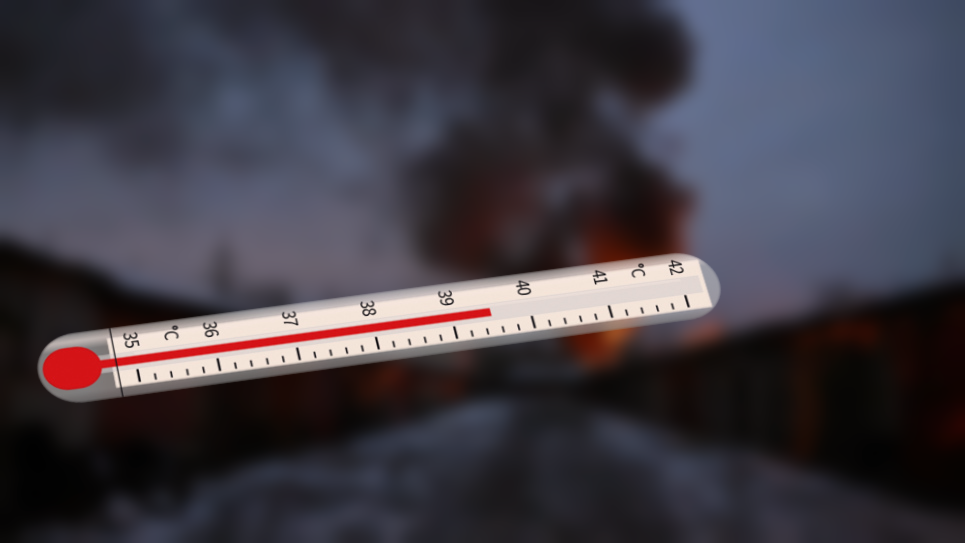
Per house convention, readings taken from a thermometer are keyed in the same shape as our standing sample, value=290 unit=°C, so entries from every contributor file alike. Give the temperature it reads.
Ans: value=39.5 unit=°C
